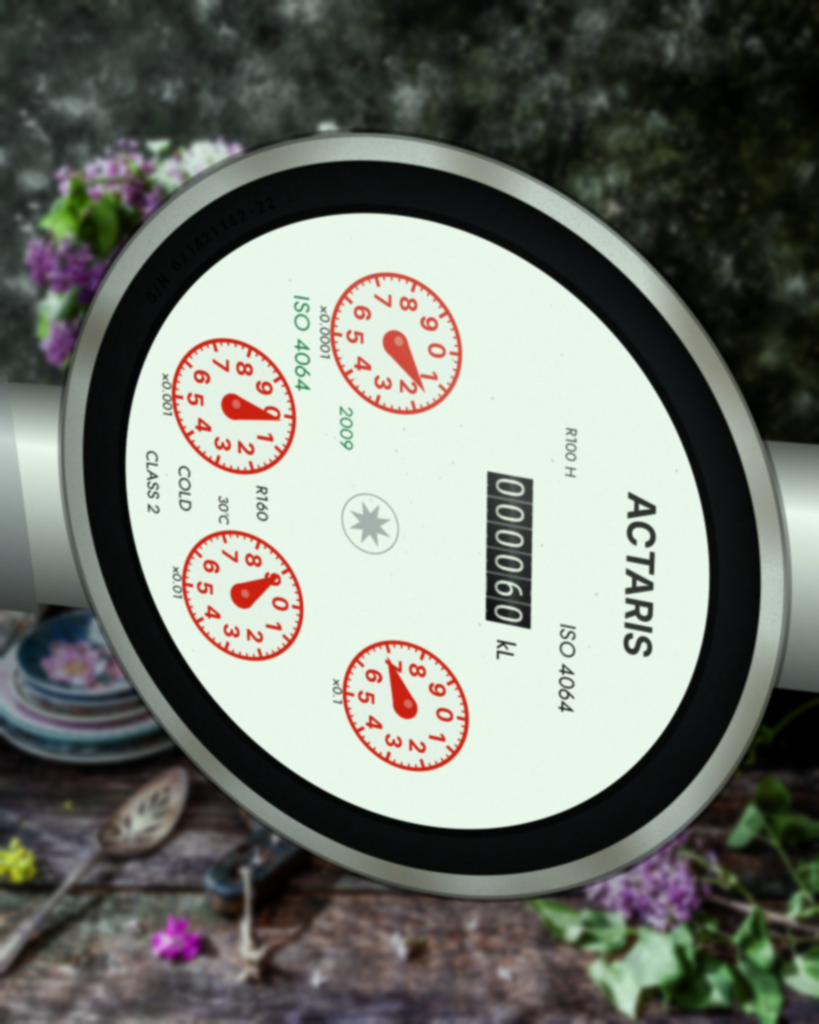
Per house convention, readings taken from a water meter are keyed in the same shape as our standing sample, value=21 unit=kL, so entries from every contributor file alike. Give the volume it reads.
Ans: value=60.6901 unit=kL
